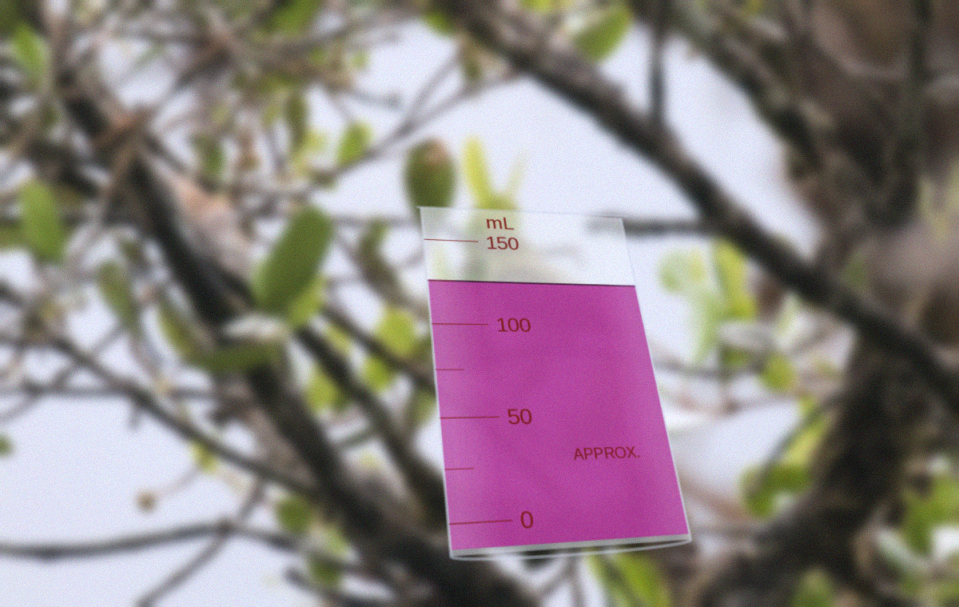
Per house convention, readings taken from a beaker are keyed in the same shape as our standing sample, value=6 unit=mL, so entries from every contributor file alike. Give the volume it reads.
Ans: value=125 unit=mL
